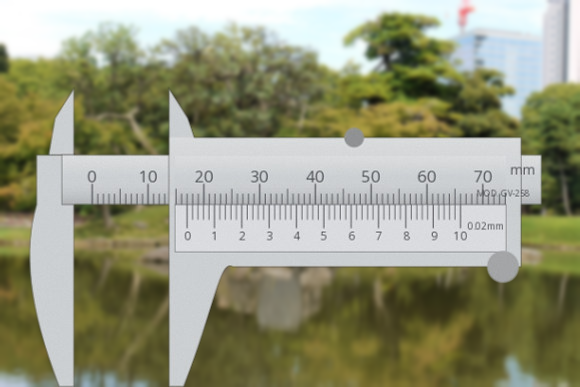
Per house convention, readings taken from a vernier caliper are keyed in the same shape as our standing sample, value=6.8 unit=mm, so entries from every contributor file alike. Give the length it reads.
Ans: value=17.0 unit=mm
